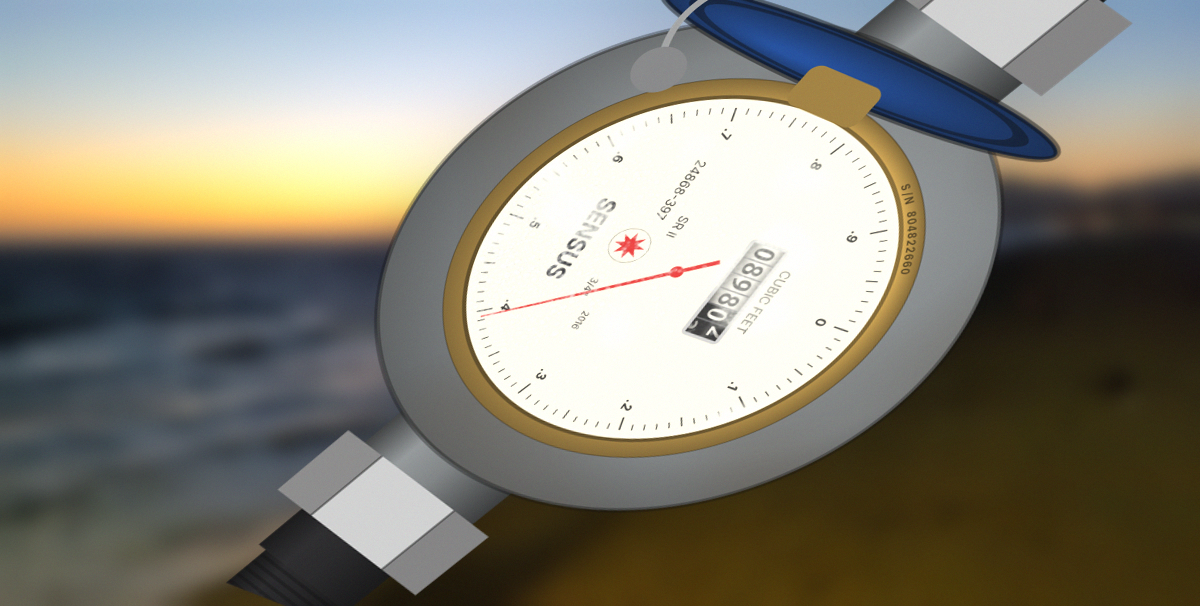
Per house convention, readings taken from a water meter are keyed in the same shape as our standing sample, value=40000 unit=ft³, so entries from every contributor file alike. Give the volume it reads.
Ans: value=89802.39 unit=ft³
